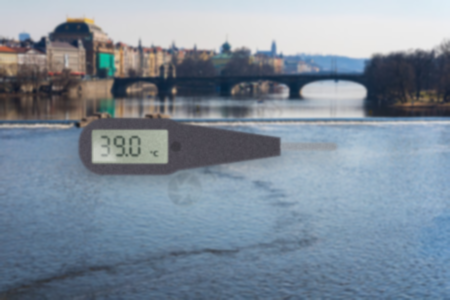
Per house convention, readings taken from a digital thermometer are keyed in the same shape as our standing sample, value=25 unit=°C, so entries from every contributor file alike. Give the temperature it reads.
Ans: value=39.0 unit=°C
